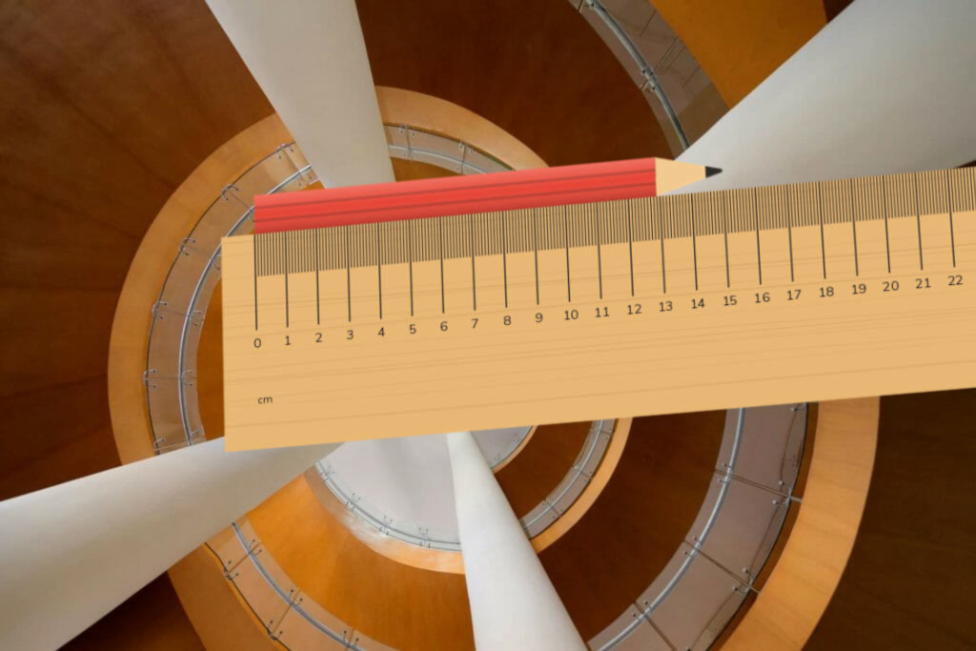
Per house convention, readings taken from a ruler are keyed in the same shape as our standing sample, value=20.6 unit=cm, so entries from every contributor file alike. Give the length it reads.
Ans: value=15 unit=cm
